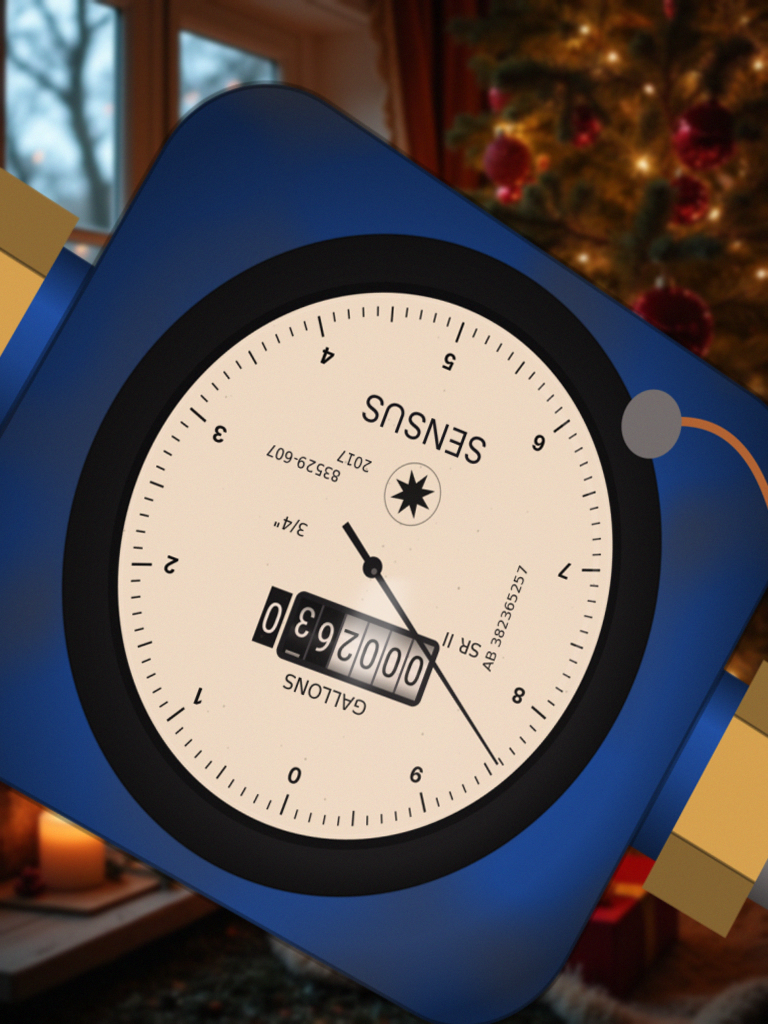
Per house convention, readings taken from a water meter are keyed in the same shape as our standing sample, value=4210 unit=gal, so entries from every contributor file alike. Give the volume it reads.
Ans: value=2628.4 unit=gal
